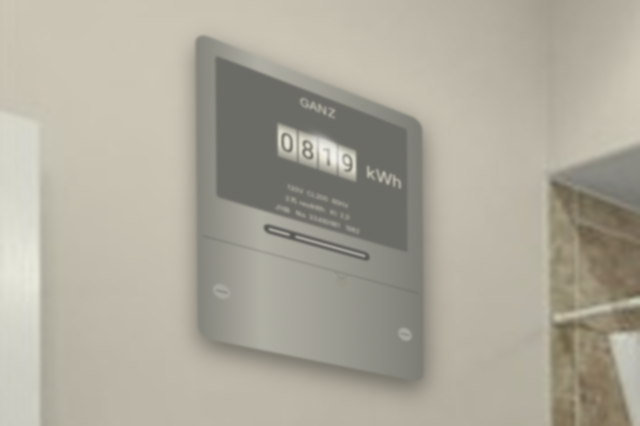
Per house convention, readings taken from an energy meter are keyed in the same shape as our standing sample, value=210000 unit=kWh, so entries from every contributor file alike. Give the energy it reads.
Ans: value=819 unit=kWh
